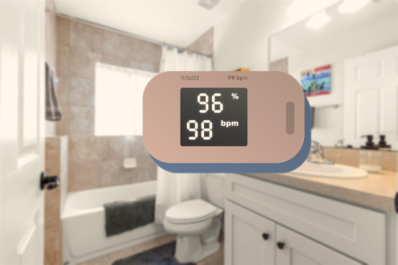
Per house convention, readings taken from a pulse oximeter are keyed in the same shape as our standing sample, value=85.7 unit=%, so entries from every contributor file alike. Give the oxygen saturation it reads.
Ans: value=96 unit=%
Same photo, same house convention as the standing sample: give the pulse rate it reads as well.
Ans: value=98 unit=bpm
